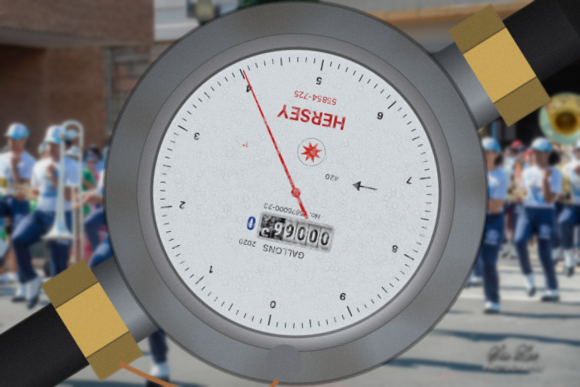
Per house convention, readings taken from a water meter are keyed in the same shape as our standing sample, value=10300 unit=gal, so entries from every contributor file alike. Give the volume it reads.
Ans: value=6654.0 unit=gal
